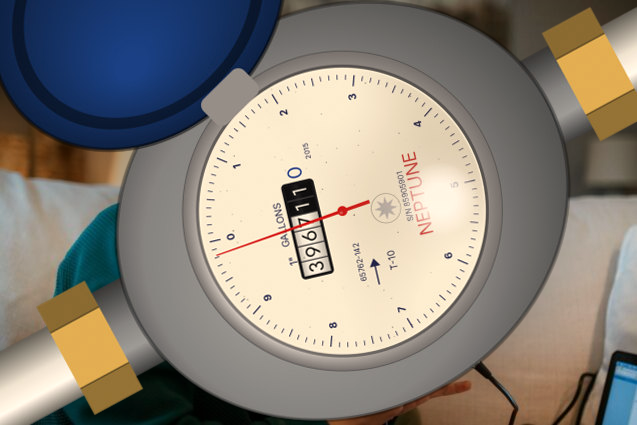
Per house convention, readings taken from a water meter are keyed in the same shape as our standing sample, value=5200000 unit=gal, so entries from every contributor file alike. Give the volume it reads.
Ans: value=3967109.8 unit=gal
